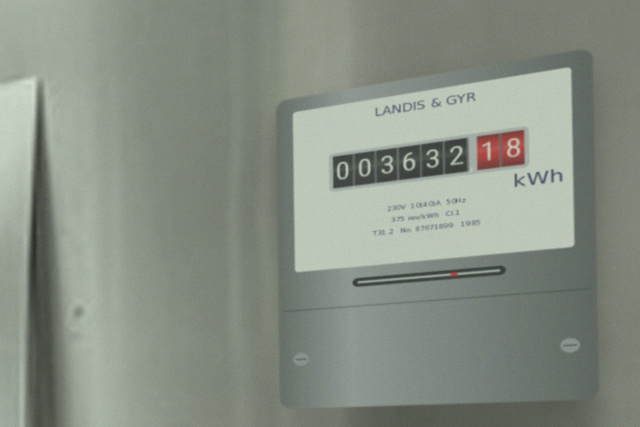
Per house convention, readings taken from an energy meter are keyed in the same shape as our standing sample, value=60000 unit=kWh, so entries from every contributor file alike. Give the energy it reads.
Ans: value=3632.18 unit=kWh
